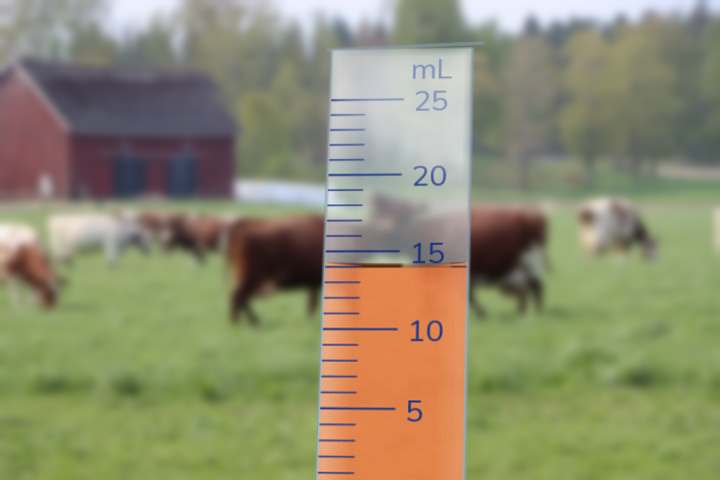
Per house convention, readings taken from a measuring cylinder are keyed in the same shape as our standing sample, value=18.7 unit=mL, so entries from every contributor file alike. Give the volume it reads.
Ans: value=14 unit=mL
